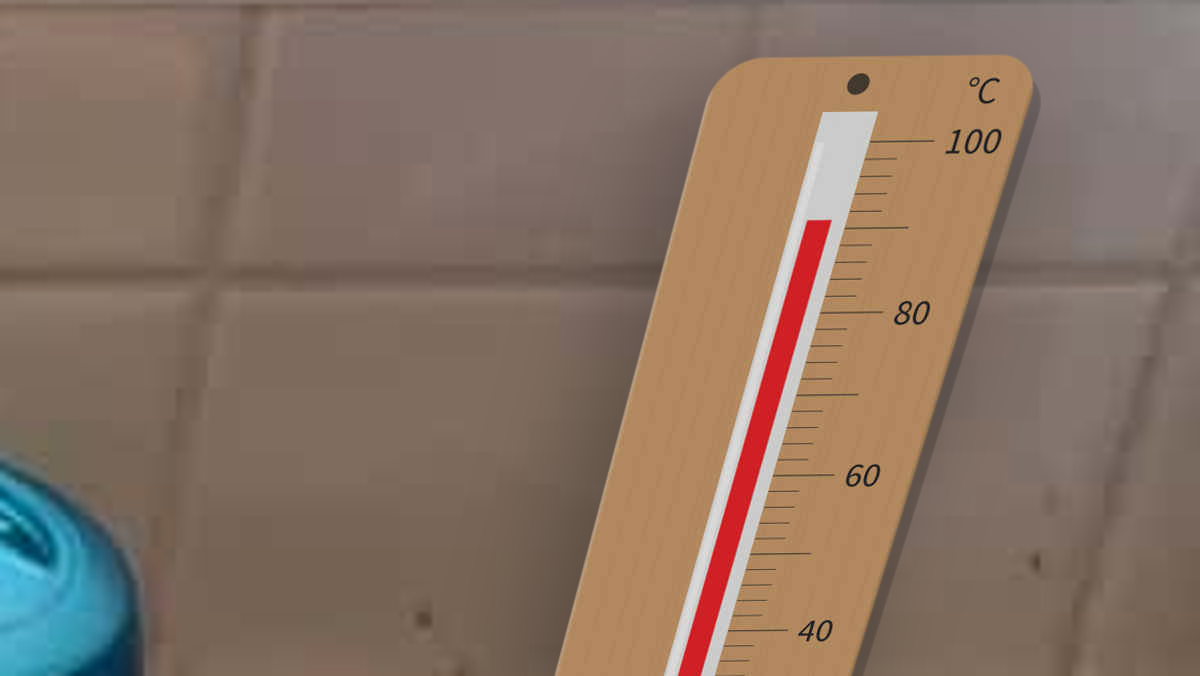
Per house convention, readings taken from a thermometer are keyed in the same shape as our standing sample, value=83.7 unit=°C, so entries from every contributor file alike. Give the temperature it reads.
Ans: value=91 unit=°C
